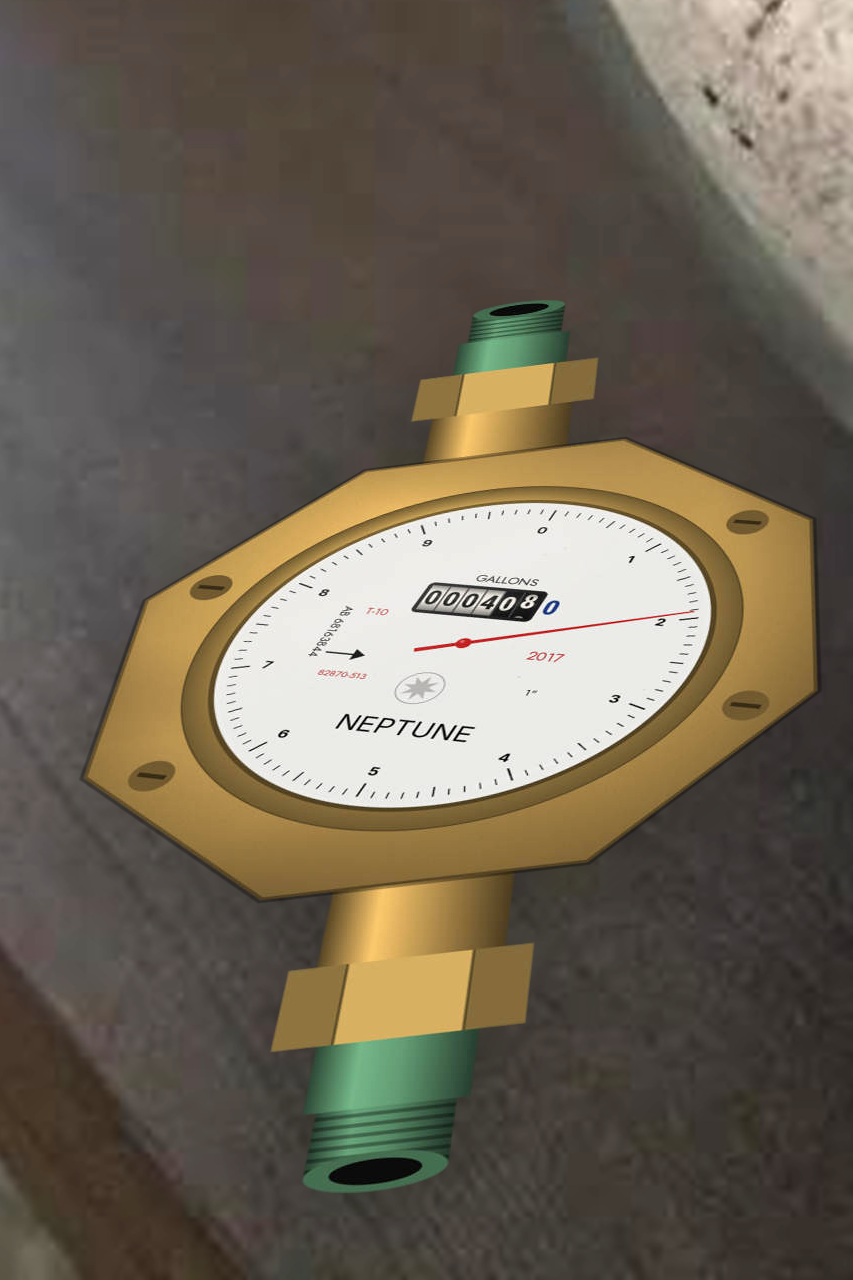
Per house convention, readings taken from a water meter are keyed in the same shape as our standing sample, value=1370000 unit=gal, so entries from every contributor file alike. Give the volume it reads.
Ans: value=4081.9 unit=gal
